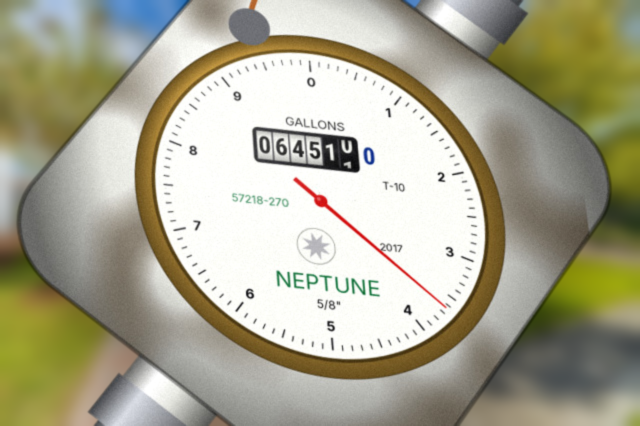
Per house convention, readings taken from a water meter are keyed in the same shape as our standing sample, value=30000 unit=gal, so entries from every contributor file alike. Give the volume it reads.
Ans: value=645103.6 unit=gal
